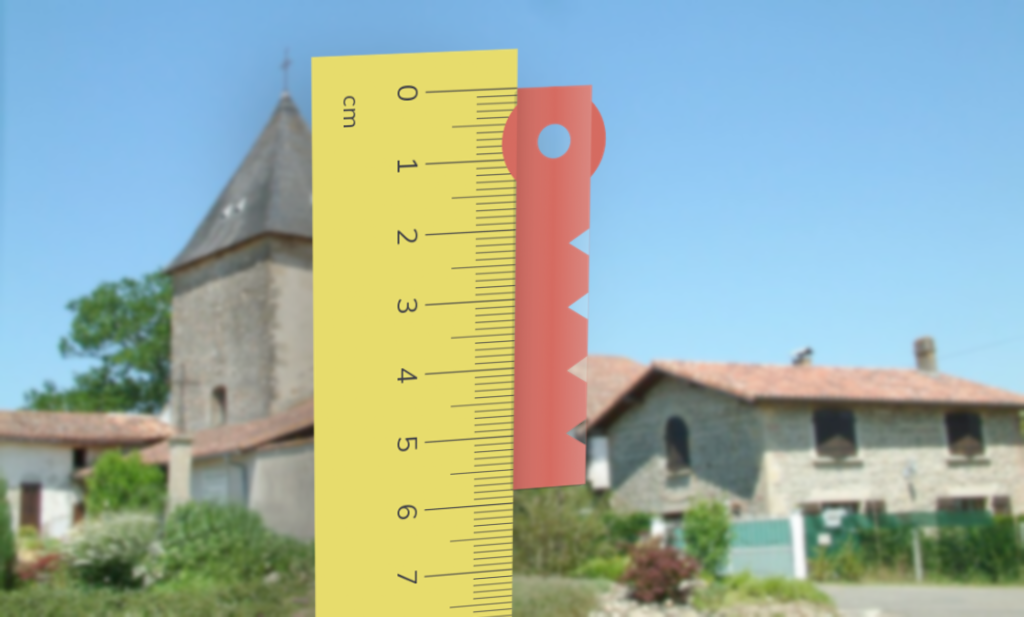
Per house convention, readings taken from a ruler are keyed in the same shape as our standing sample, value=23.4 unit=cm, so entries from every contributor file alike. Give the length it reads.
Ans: value=5.8 unit=cm
